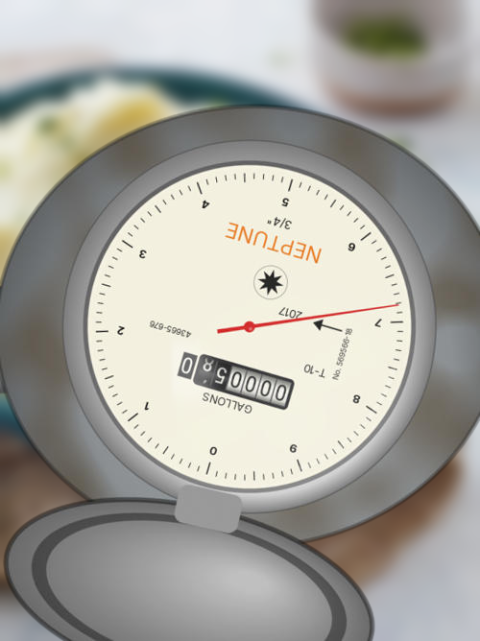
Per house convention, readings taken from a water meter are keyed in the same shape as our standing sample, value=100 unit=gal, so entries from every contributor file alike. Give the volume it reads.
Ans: value=576.8 unit=gal
